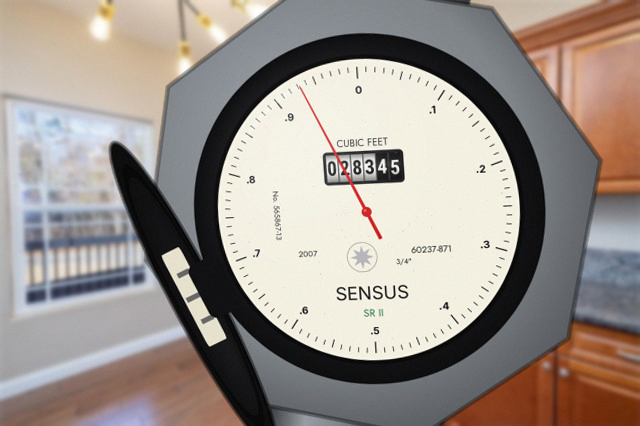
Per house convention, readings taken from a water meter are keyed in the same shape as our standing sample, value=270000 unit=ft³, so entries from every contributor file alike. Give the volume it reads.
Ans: value=28344.93 unit=ft³
